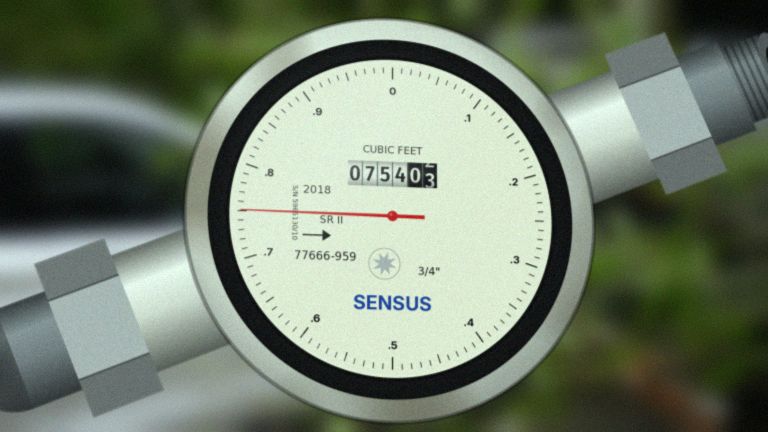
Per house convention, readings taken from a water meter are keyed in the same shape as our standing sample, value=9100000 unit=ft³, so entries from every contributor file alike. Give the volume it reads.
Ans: value=75402.75 unit=ft³
